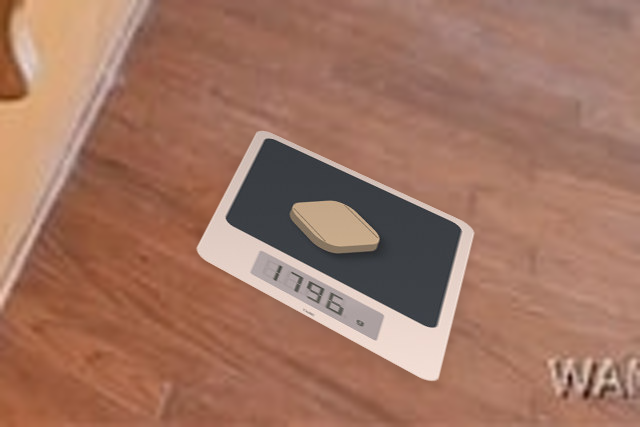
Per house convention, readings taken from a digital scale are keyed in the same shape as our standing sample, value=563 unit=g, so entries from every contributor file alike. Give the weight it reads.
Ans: value=1796 unit=g
